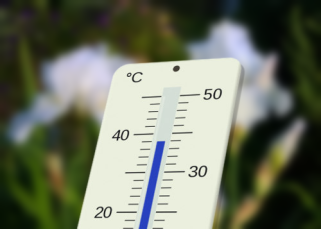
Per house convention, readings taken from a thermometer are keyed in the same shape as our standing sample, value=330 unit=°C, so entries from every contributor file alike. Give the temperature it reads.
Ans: value=38 unit=°C
